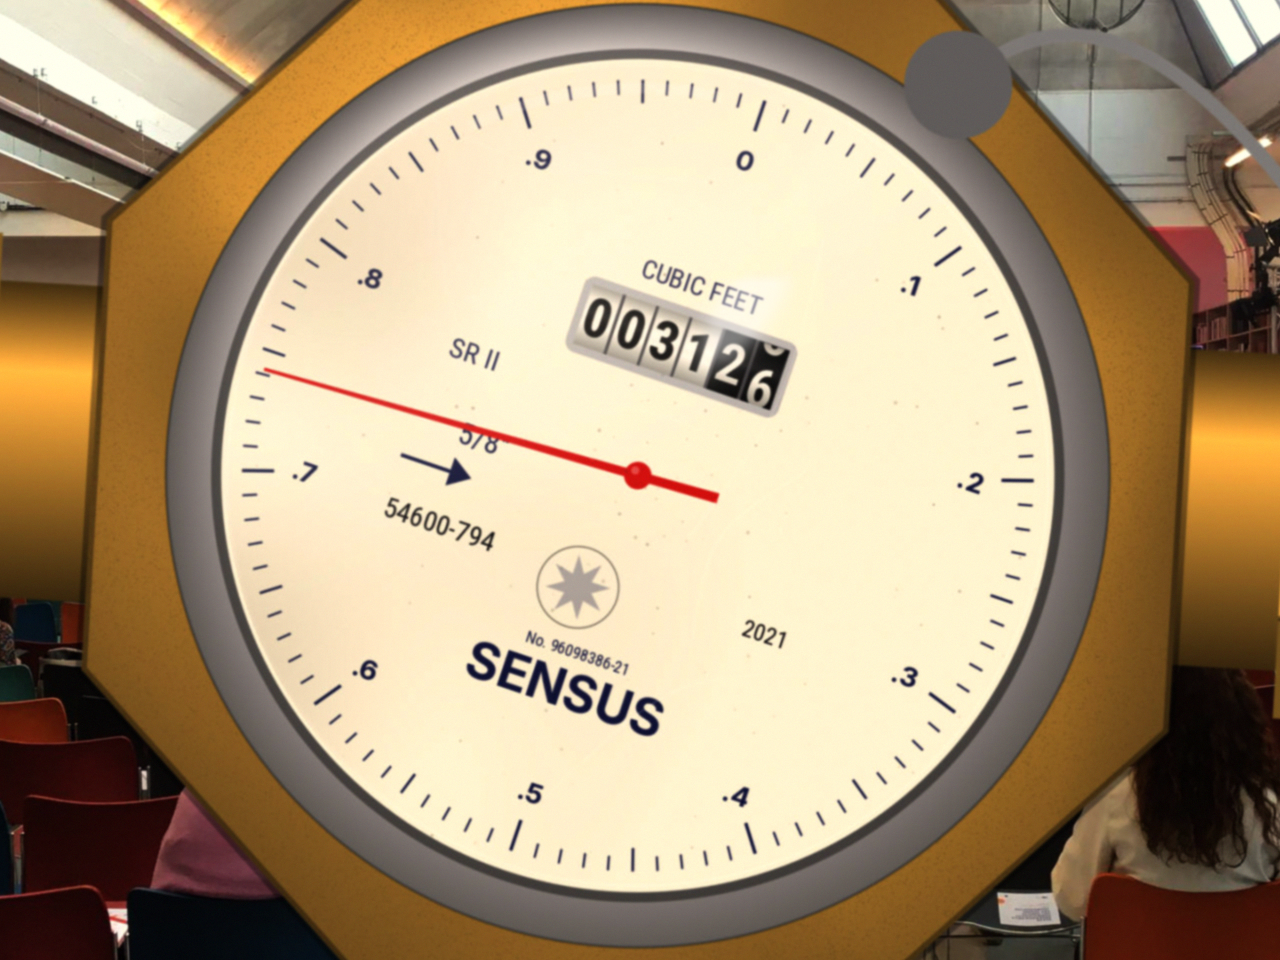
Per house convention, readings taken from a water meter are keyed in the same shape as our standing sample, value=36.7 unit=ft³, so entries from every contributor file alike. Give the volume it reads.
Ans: value=3125.74 unit=ft³
